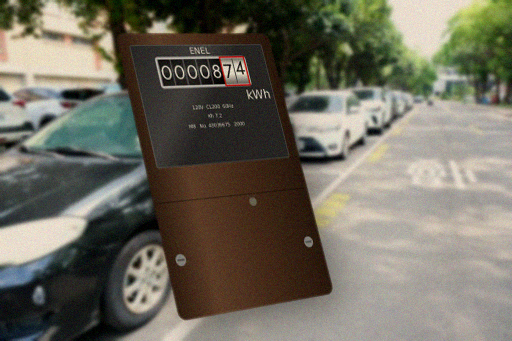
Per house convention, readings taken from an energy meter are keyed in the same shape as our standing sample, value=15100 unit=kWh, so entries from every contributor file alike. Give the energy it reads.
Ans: value=8.74 unit=kWh
